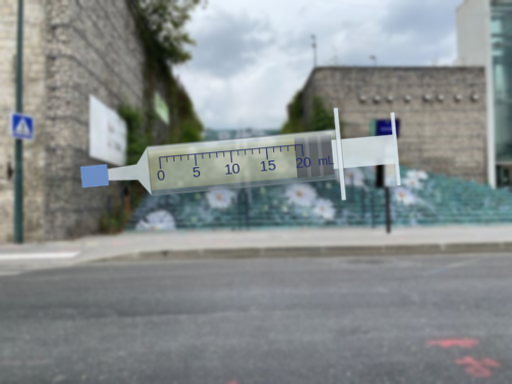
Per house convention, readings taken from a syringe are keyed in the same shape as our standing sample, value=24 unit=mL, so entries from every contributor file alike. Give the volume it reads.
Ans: value=19 unit=mL
